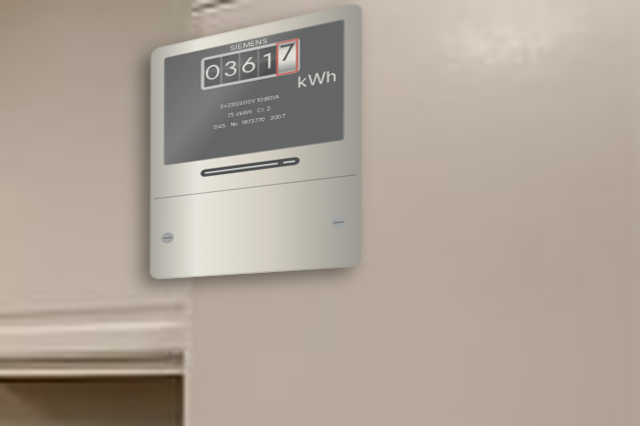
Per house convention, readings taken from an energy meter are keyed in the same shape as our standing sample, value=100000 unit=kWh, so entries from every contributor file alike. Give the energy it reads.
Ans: value=361.7 unit=kWh
